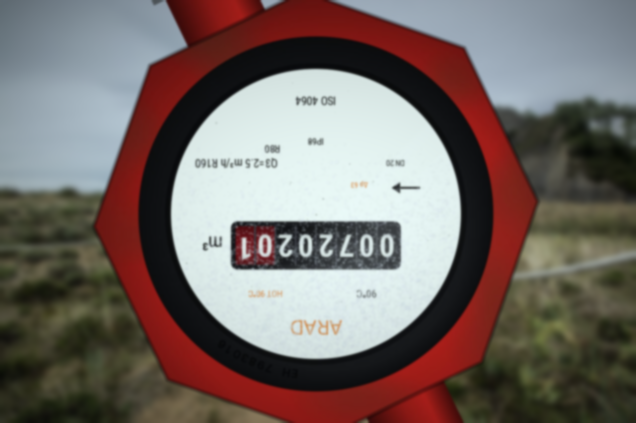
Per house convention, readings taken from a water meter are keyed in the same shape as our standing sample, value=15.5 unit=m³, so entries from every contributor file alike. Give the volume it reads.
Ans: value=7202.01 unit=m³
